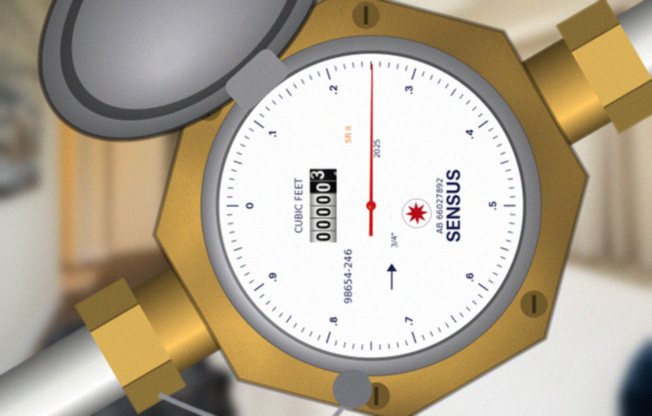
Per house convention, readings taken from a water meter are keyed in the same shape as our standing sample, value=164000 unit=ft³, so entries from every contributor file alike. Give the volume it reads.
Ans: value=3.25 unit=ft³
